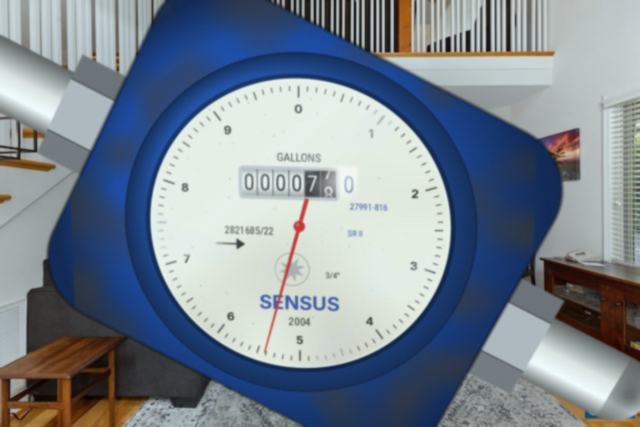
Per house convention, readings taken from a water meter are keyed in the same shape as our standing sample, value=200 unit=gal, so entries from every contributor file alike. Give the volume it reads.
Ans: value=775.4 unit=gal
